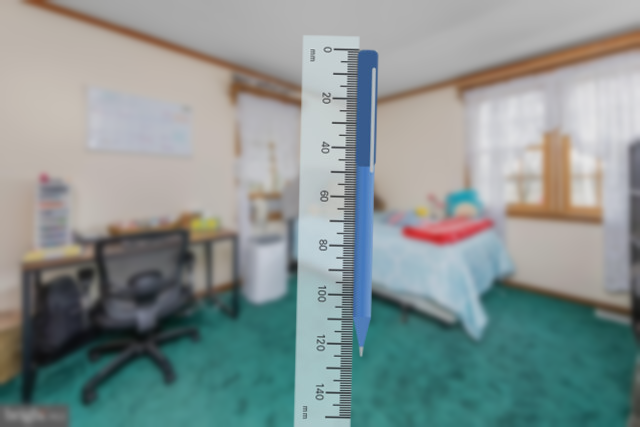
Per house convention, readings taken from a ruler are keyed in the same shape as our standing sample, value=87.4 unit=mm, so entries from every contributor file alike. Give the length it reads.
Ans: value=125 unit=mm
